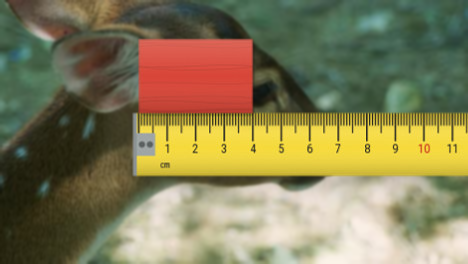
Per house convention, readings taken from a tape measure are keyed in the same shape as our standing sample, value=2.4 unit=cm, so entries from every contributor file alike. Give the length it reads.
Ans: value=4 unit=cm
